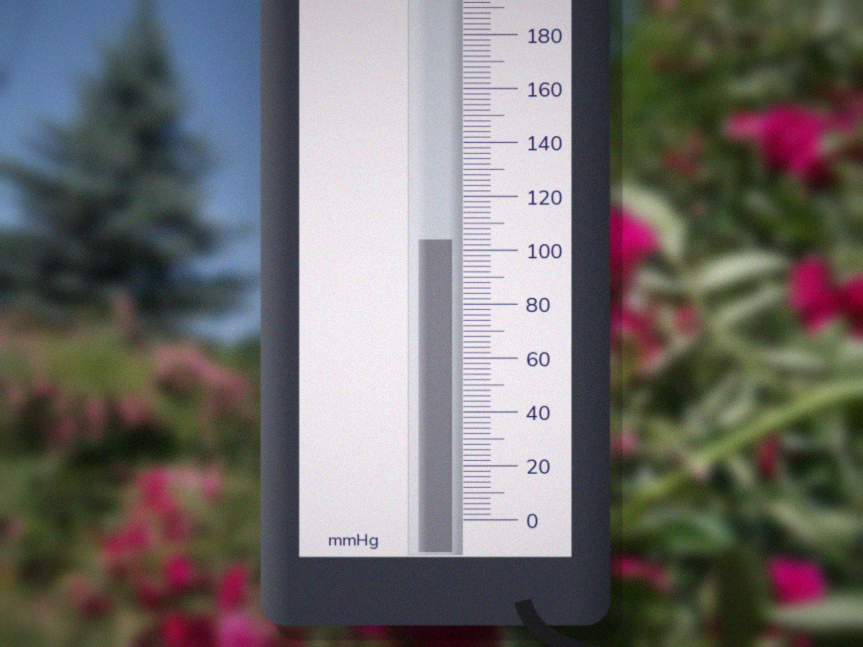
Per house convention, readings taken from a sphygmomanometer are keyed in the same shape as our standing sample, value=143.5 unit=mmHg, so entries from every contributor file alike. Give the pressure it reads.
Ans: value=104 unit=mmHg
